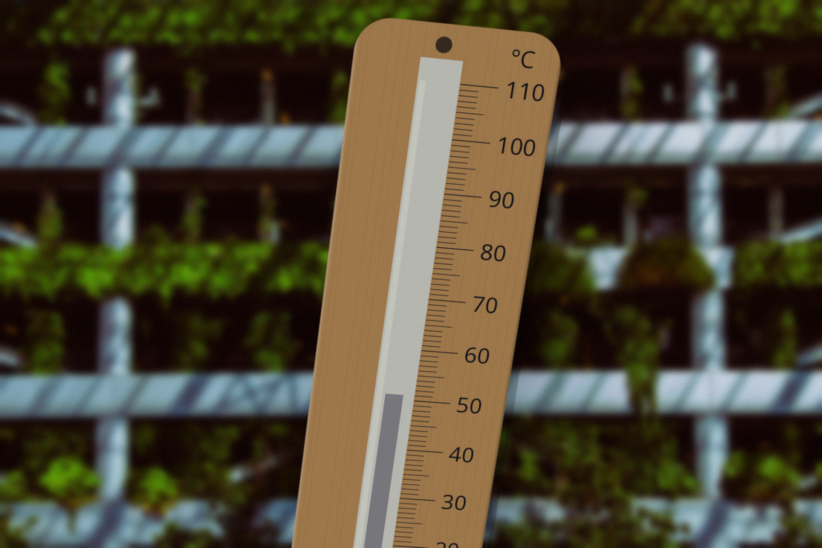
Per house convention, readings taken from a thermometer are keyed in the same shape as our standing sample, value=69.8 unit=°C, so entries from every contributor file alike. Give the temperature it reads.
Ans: value=51 unit=°C
